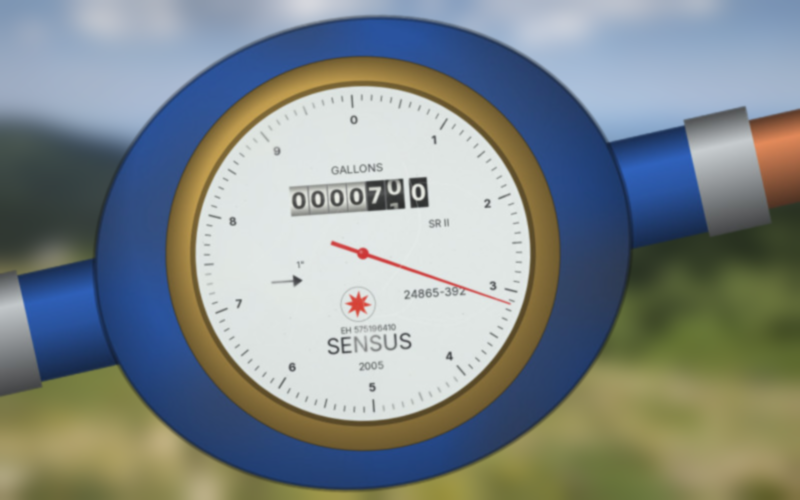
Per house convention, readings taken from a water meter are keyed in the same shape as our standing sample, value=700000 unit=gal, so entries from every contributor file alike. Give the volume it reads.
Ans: value=703.1 unit=gal
